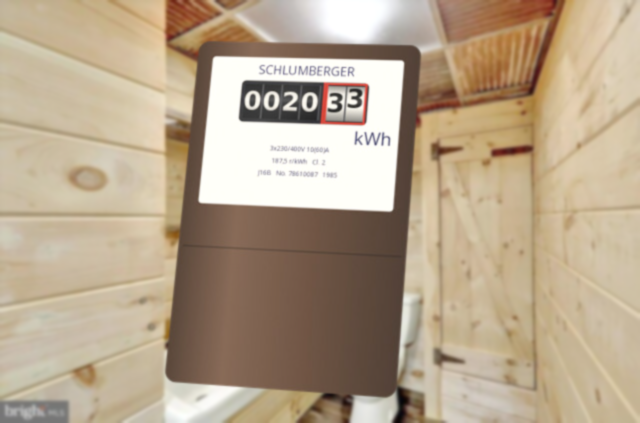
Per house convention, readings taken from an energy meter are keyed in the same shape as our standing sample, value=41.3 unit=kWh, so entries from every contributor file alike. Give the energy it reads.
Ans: value=20.33 unit=kWh
